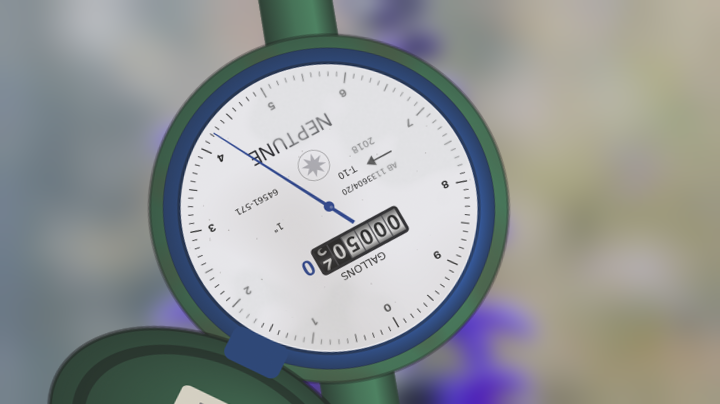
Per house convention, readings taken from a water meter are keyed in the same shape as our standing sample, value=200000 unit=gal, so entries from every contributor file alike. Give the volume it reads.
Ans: value=5024.2 unit=gal
